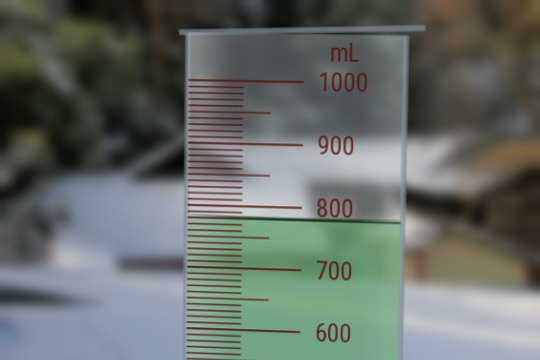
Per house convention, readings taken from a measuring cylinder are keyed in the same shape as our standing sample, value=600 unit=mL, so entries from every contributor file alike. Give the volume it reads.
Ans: value=780 unit=mL
